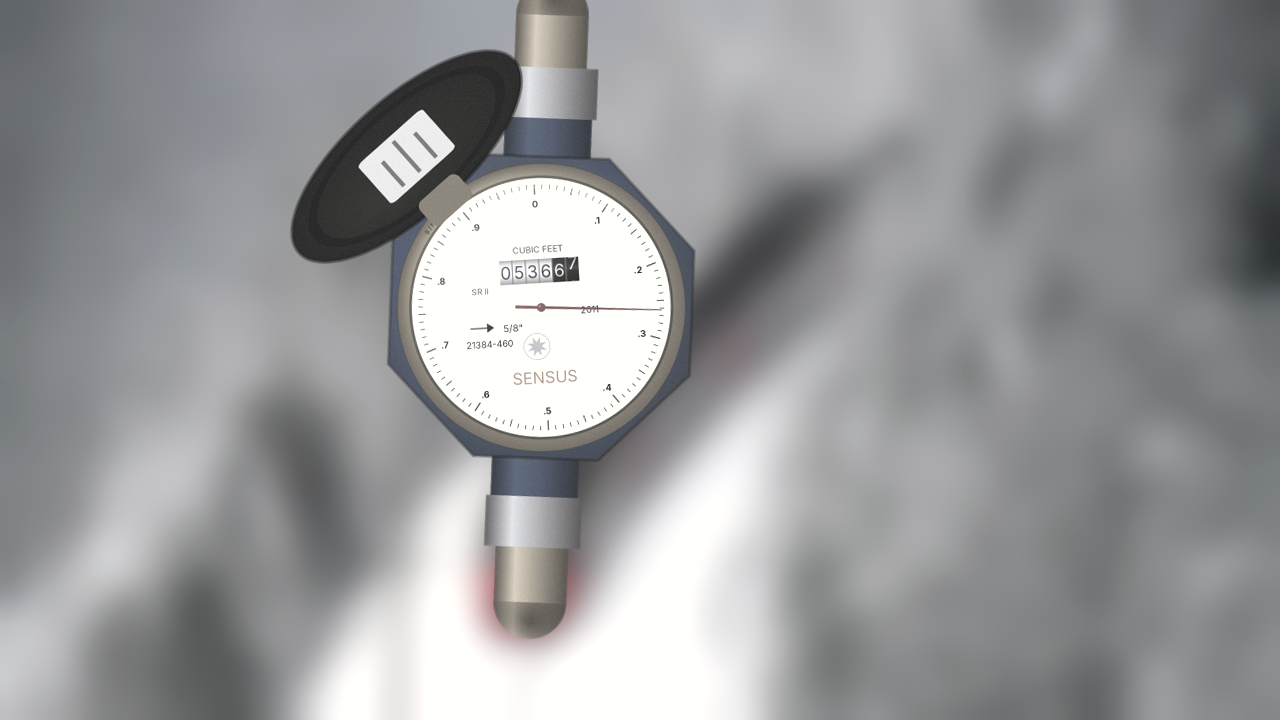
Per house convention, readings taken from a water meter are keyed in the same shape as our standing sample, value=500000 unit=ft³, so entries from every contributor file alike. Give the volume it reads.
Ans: value=53667.26 unit=ft³
